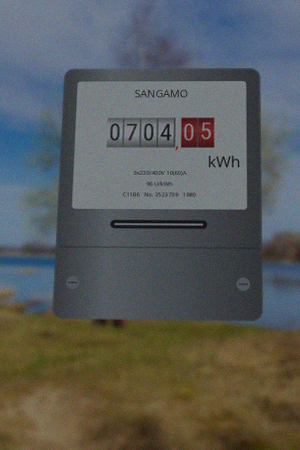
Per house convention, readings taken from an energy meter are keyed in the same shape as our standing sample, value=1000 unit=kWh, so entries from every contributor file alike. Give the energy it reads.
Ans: value=704.05 unit=kWh
